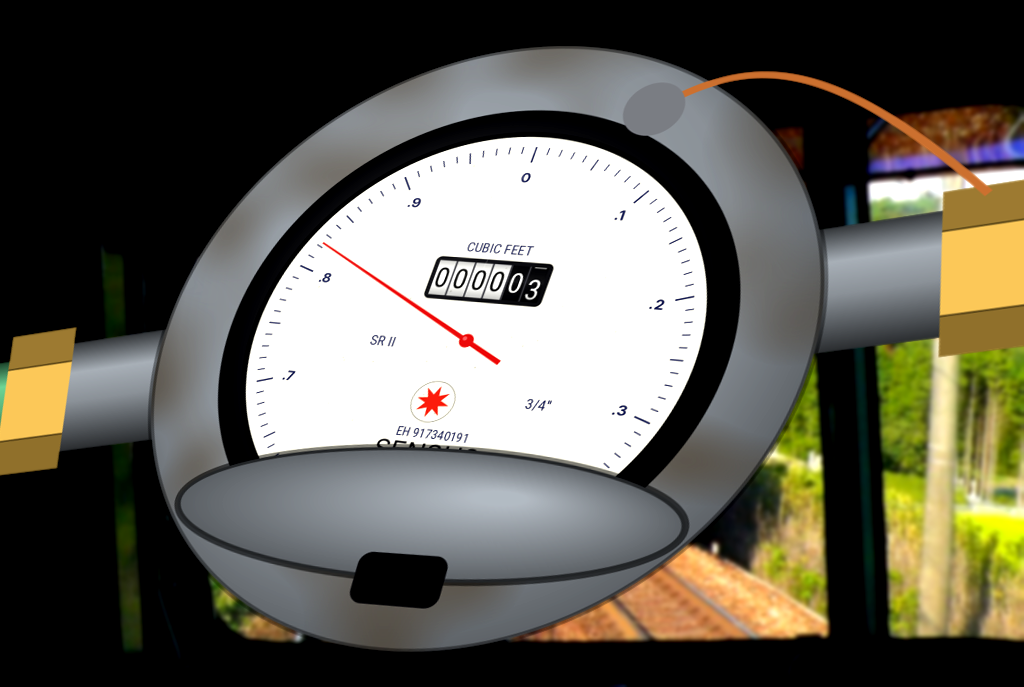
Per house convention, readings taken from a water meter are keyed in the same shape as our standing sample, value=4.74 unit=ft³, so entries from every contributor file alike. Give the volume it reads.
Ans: value=2.82 unit=ft³
